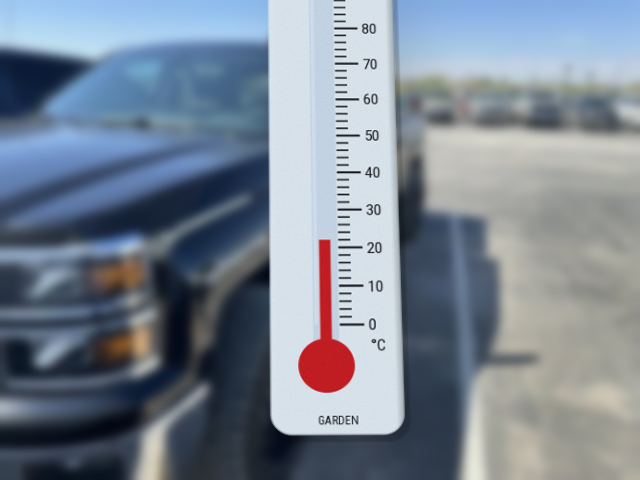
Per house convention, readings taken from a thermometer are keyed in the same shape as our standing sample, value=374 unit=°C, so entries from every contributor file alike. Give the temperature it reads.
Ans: value=22 unit=°C
